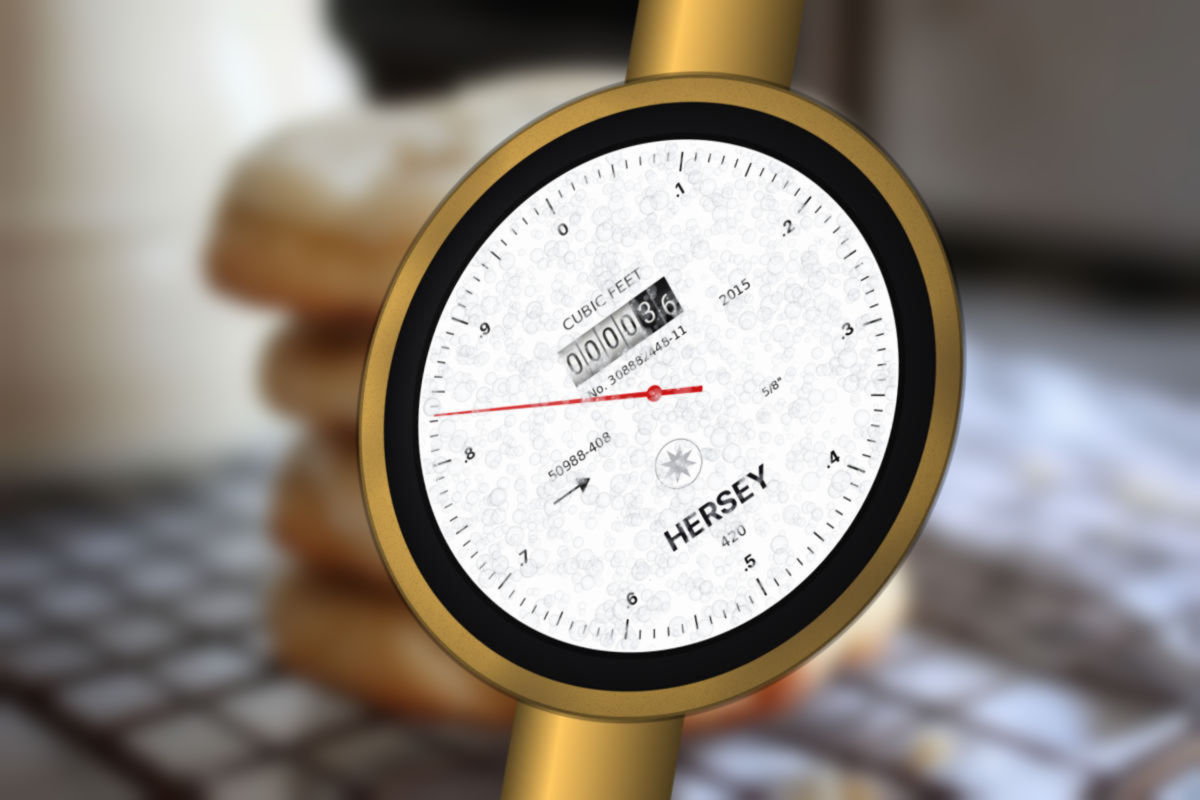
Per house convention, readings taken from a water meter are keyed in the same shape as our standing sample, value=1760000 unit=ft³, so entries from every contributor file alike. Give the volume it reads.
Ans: value=35.83 unit=ft³
